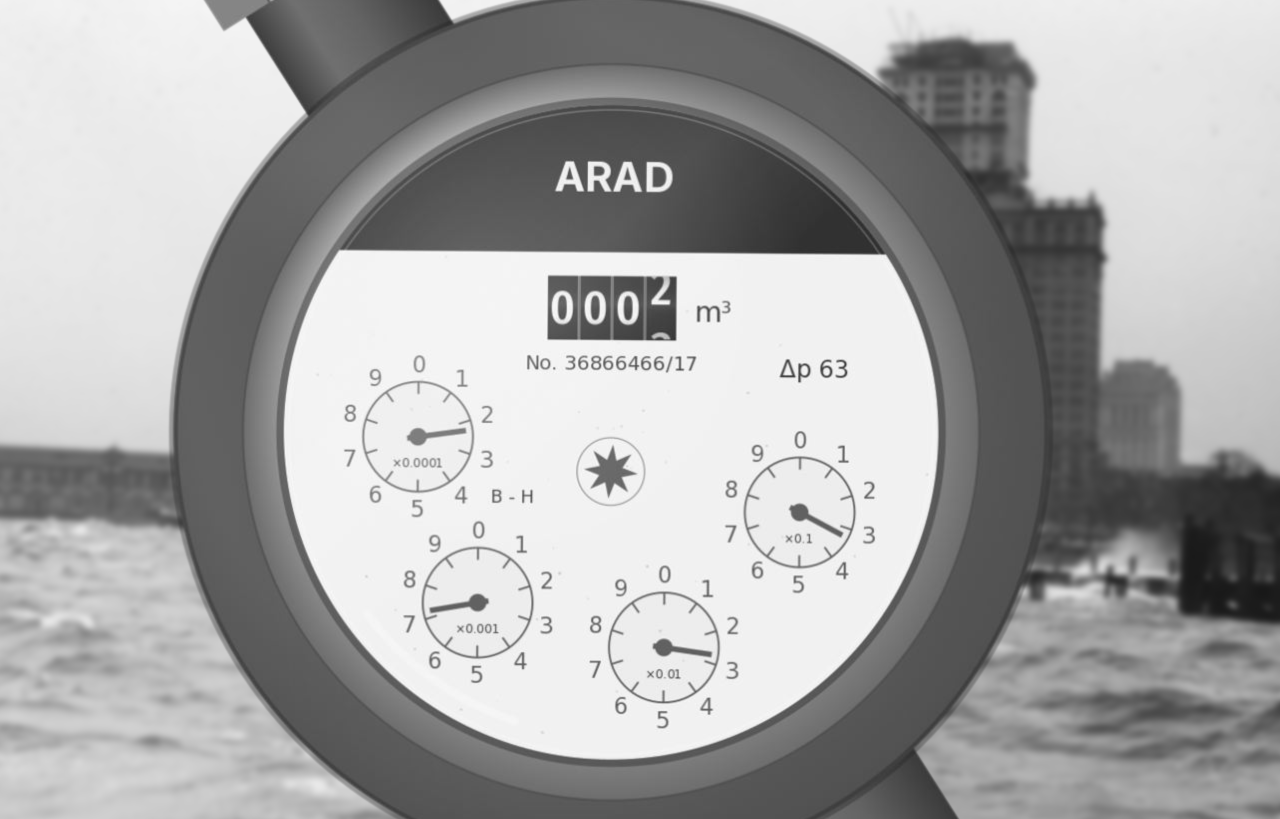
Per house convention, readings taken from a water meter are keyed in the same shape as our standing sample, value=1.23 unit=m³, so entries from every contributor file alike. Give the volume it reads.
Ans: value=2.3272 unit=m³
